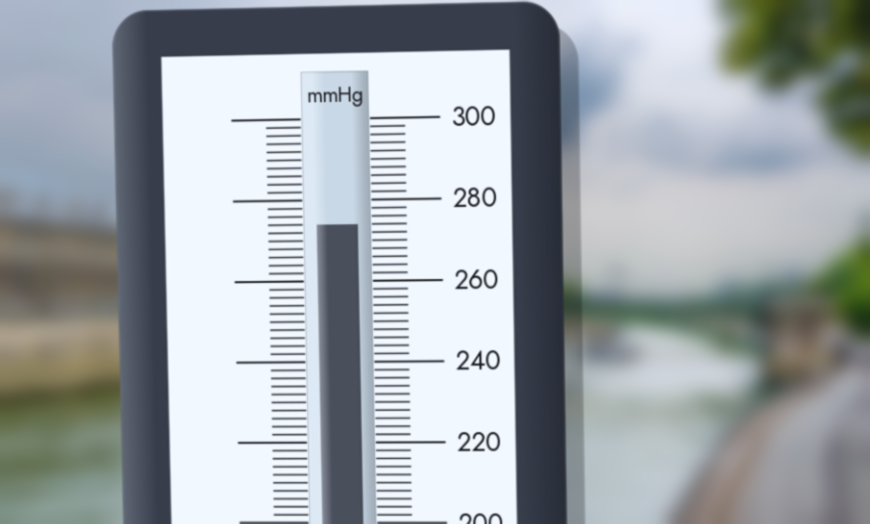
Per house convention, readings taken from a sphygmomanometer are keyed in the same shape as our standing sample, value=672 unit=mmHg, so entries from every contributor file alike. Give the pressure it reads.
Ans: value=274 unit=mmHg
